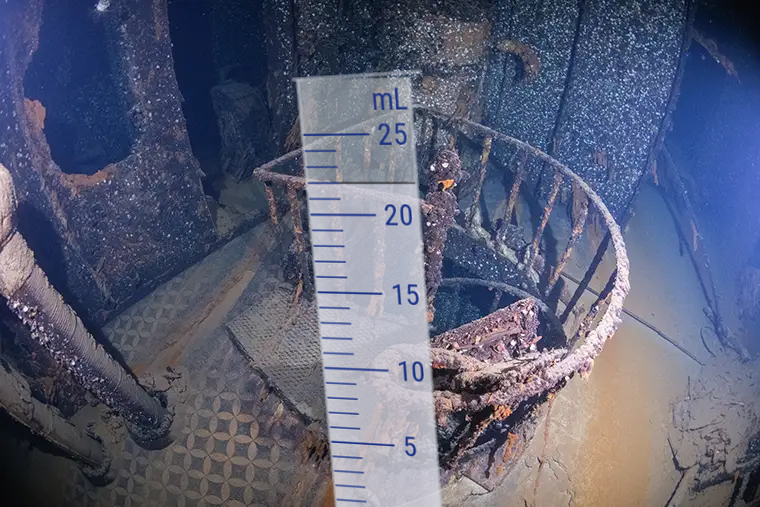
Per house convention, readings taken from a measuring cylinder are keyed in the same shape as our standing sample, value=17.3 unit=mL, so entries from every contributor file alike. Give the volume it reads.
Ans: value=22 unit=mL
